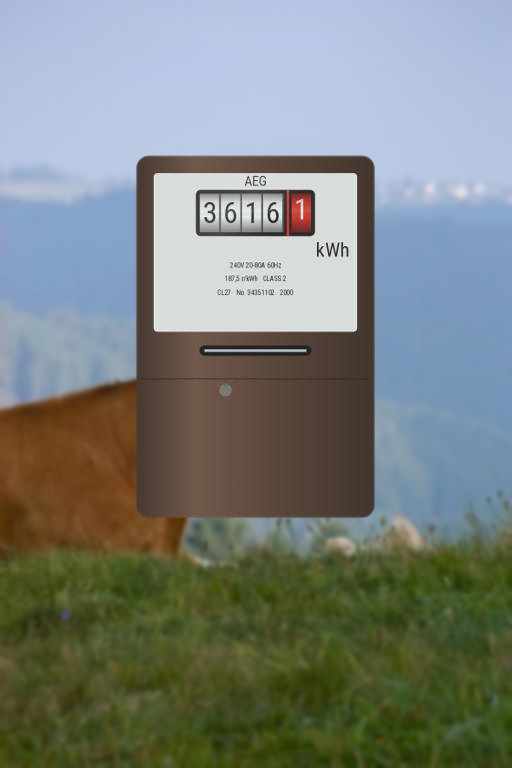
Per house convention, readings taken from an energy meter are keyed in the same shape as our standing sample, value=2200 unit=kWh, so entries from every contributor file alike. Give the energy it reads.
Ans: value=3616.1 unit=kWh
